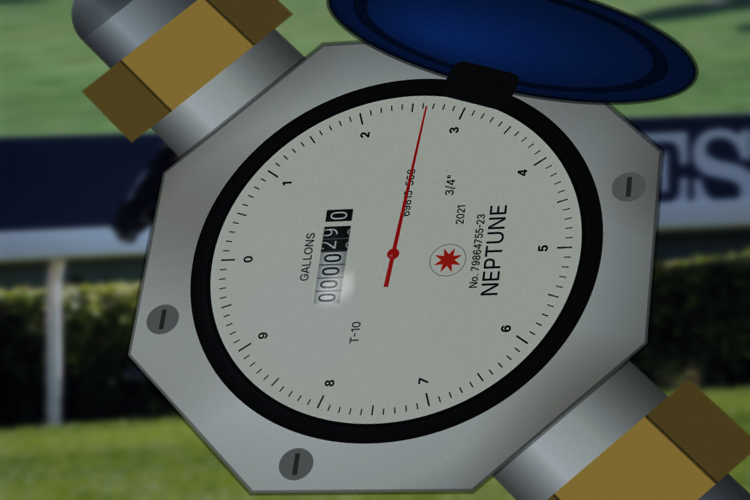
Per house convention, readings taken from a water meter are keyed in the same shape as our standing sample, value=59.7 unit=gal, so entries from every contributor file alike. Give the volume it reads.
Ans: value=292.6 unit=gal
